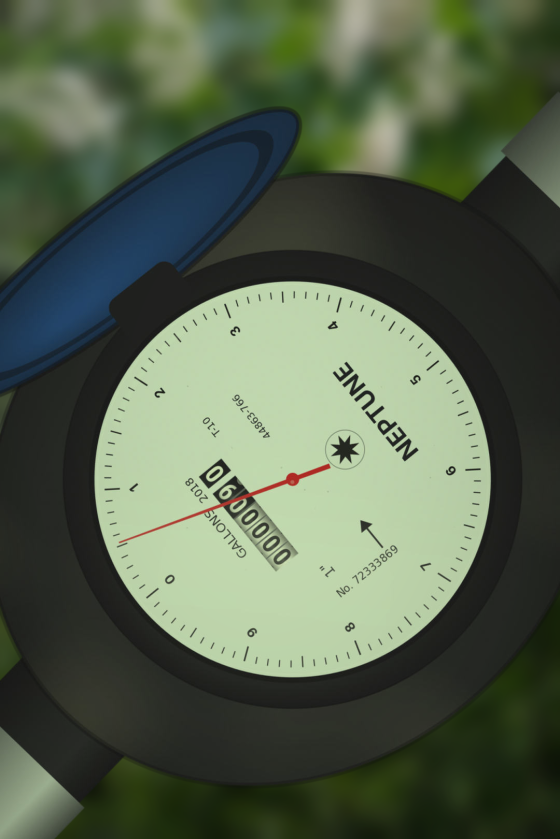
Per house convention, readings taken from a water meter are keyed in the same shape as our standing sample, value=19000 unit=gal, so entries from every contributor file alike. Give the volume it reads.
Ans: value=90.5 unit=gal
